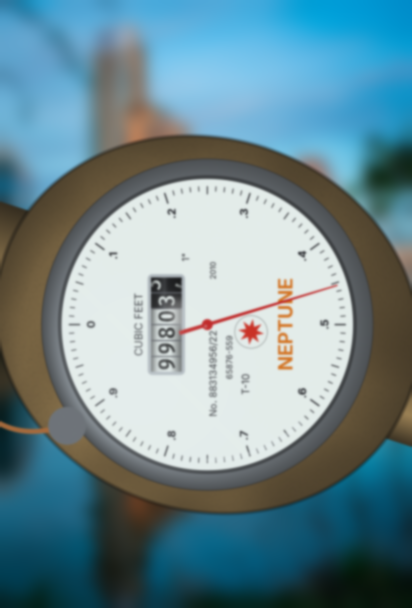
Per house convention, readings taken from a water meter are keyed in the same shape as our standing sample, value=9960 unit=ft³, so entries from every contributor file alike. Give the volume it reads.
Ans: value=998033.45 unit=ft³
